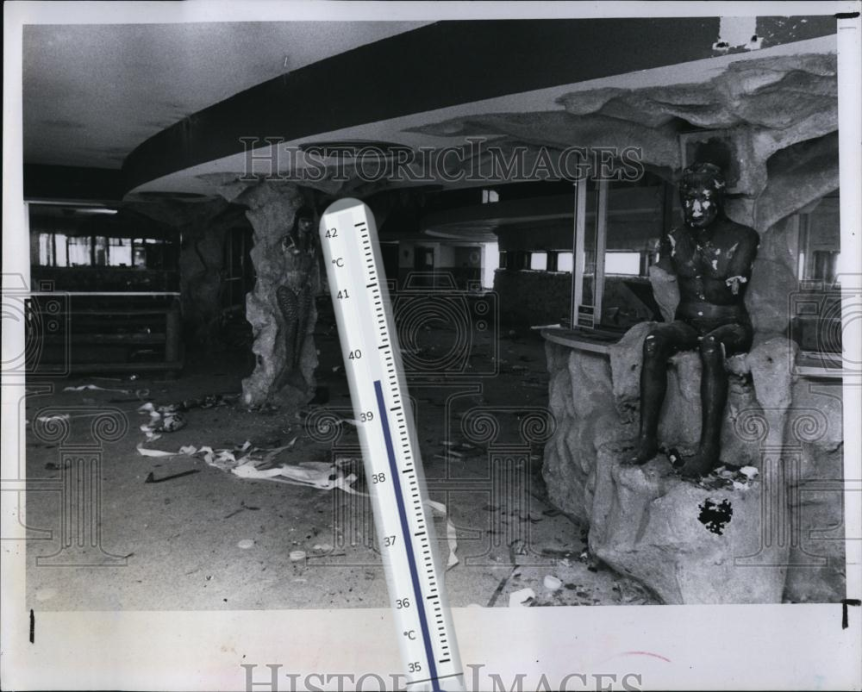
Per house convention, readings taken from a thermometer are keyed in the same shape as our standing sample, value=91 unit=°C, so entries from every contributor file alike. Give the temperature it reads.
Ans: value=39.5 unit=°C
